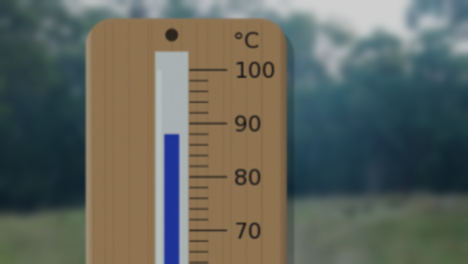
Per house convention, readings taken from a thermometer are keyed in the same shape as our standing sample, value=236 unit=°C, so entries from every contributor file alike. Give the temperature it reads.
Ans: value=88 unit=°C
